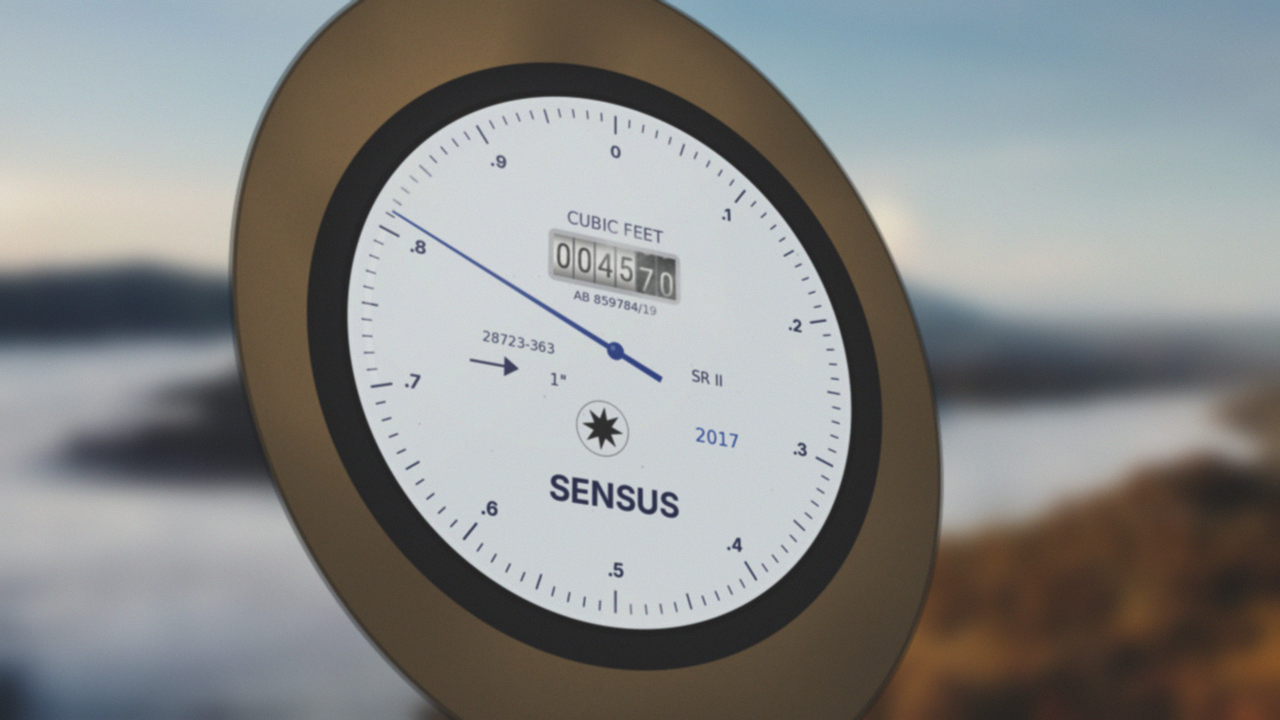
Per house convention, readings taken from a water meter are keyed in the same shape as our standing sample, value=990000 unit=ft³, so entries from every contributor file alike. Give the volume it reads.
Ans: value=4569.81 unit=ft³
